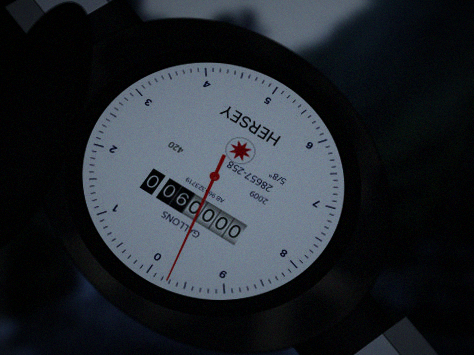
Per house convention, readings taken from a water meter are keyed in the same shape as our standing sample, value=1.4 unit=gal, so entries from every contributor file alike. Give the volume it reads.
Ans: value=899.7 unit=gal
